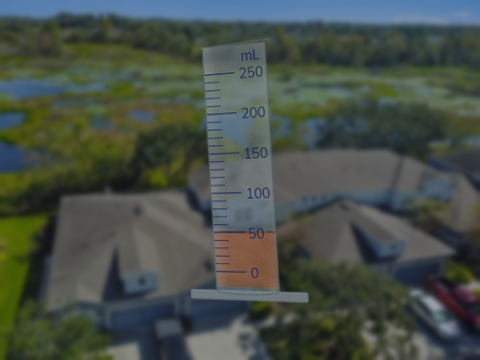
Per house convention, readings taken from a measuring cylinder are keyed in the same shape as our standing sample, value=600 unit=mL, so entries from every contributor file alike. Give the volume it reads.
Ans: value=50 unit=mL
